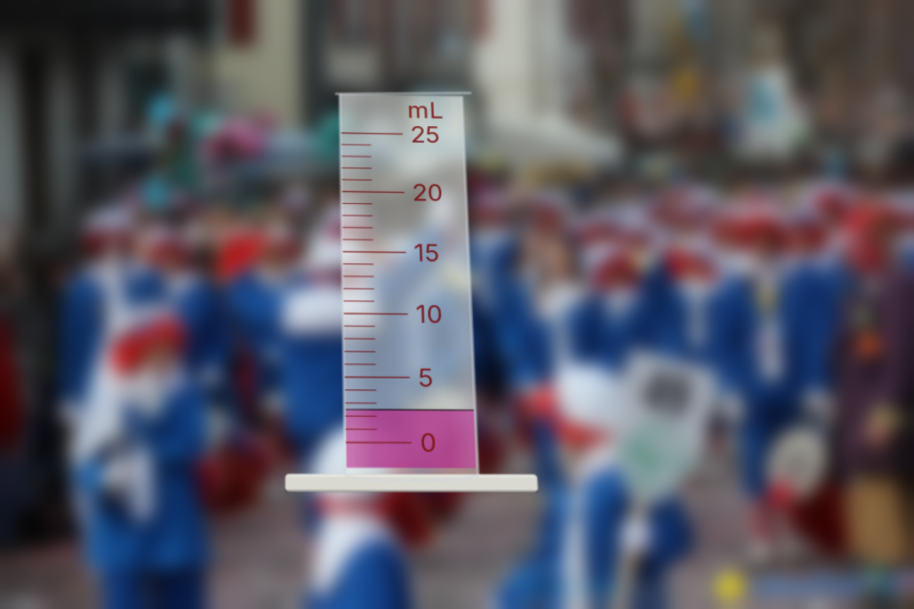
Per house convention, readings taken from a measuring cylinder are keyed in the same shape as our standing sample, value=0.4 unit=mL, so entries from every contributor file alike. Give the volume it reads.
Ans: value=2.5 unit=mL
